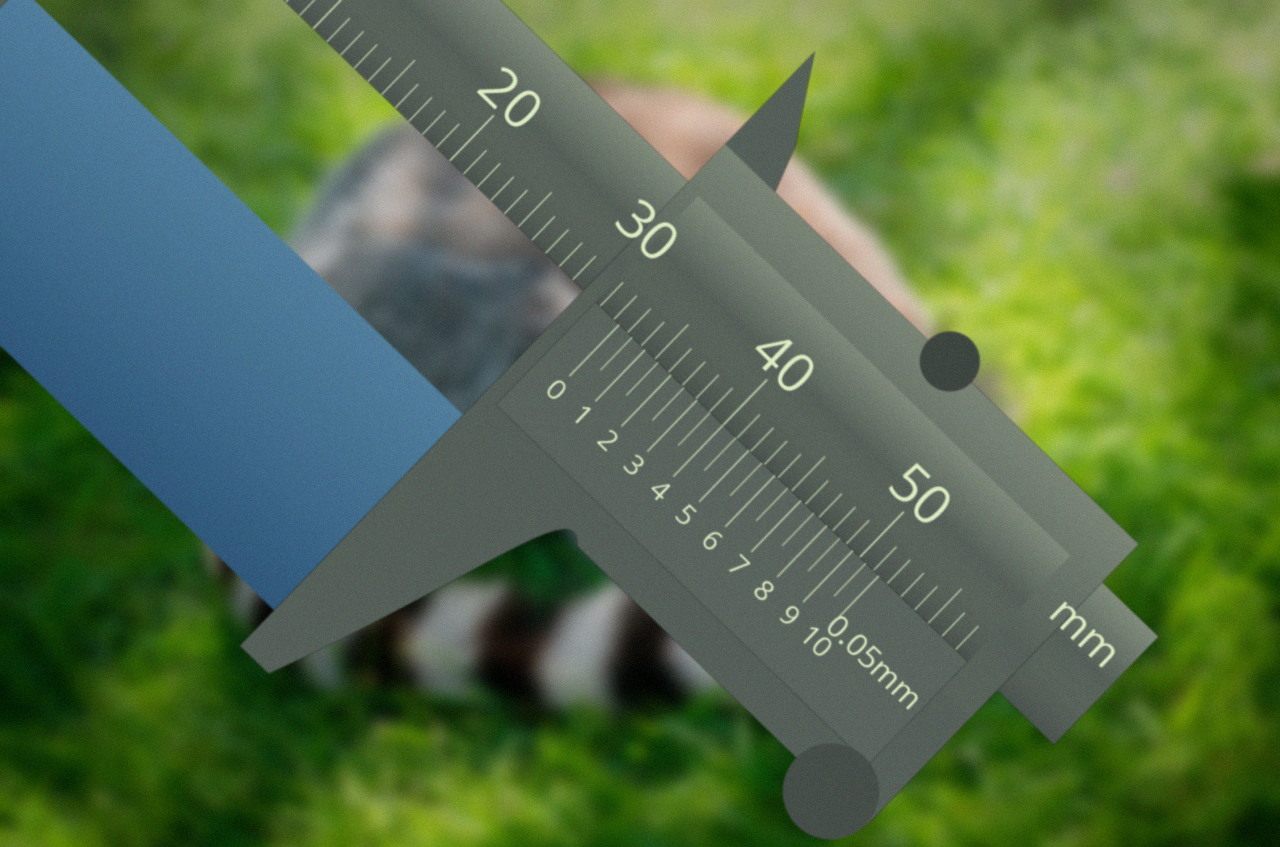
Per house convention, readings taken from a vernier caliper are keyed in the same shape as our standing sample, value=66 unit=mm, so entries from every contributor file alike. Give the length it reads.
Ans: value=32.4 unit=mm
